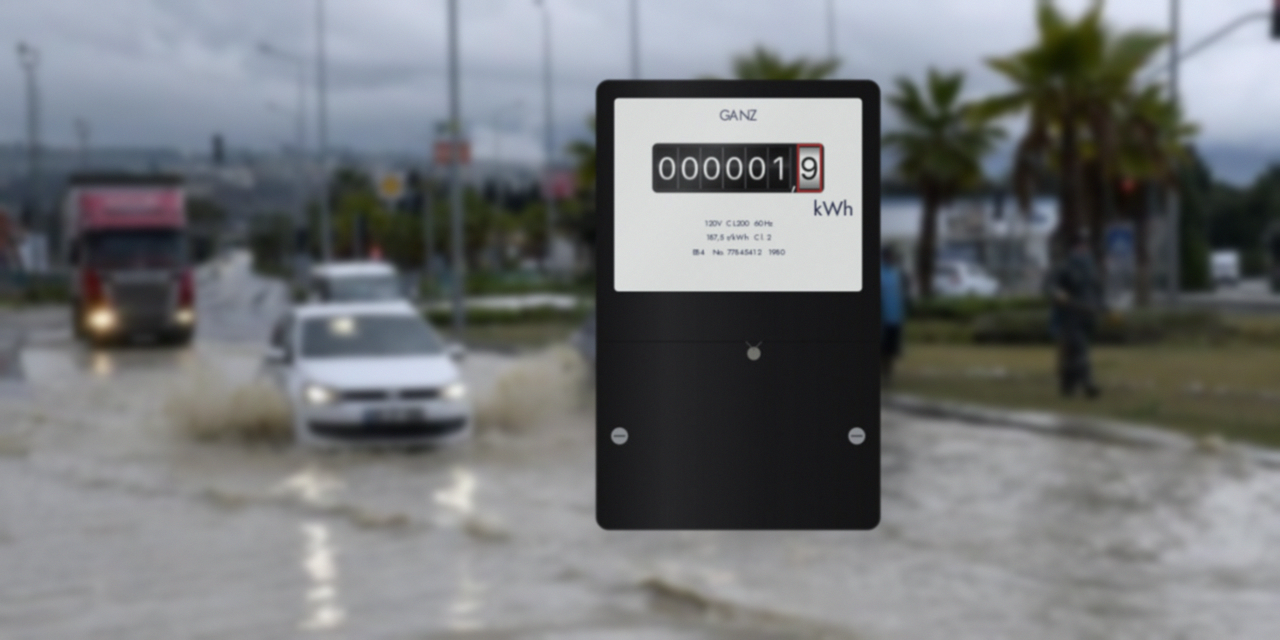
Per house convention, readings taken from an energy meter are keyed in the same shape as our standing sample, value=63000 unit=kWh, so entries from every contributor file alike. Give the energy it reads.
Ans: value=1.9 unit=kWh
